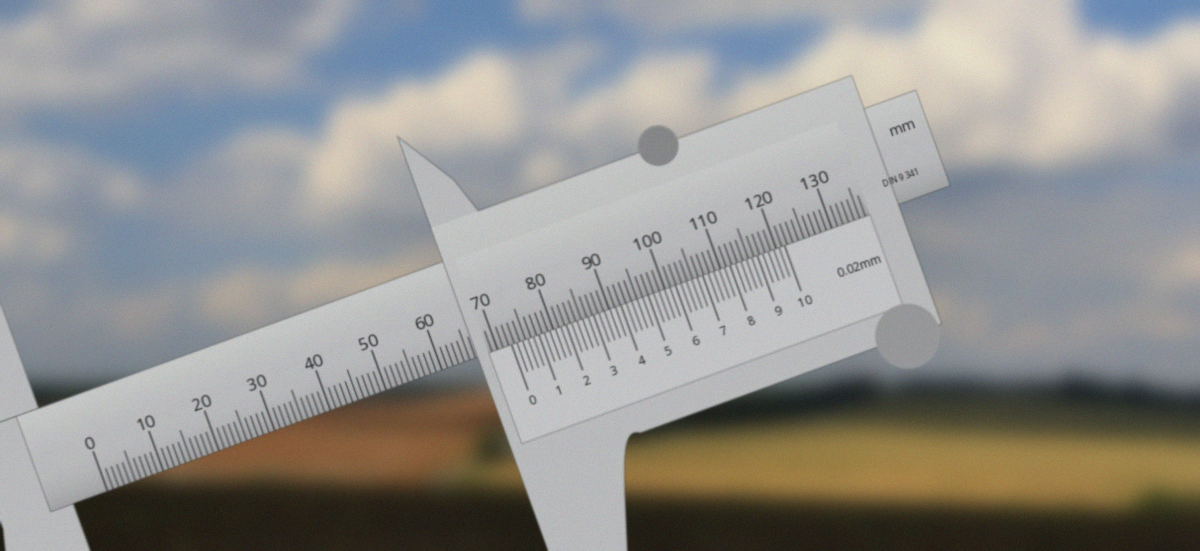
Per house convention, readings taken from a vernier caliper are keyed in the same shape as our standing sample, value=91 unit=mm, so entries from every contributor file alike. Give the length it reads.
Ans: value=72.5 unit=mm
